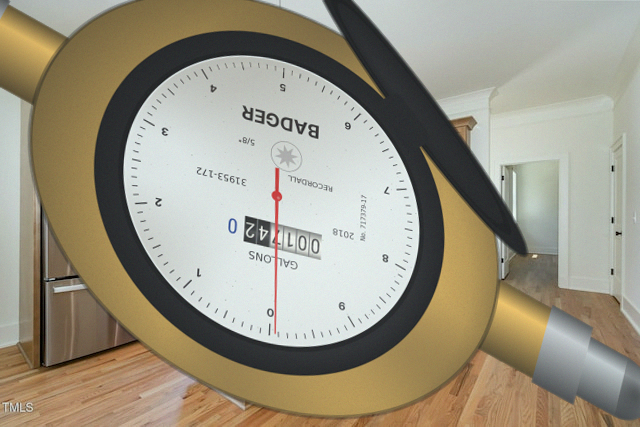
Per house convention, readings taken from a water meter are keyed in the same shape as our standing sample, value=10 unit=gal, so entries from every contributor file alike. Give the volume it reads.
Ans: value=17419.9 unit=gal
